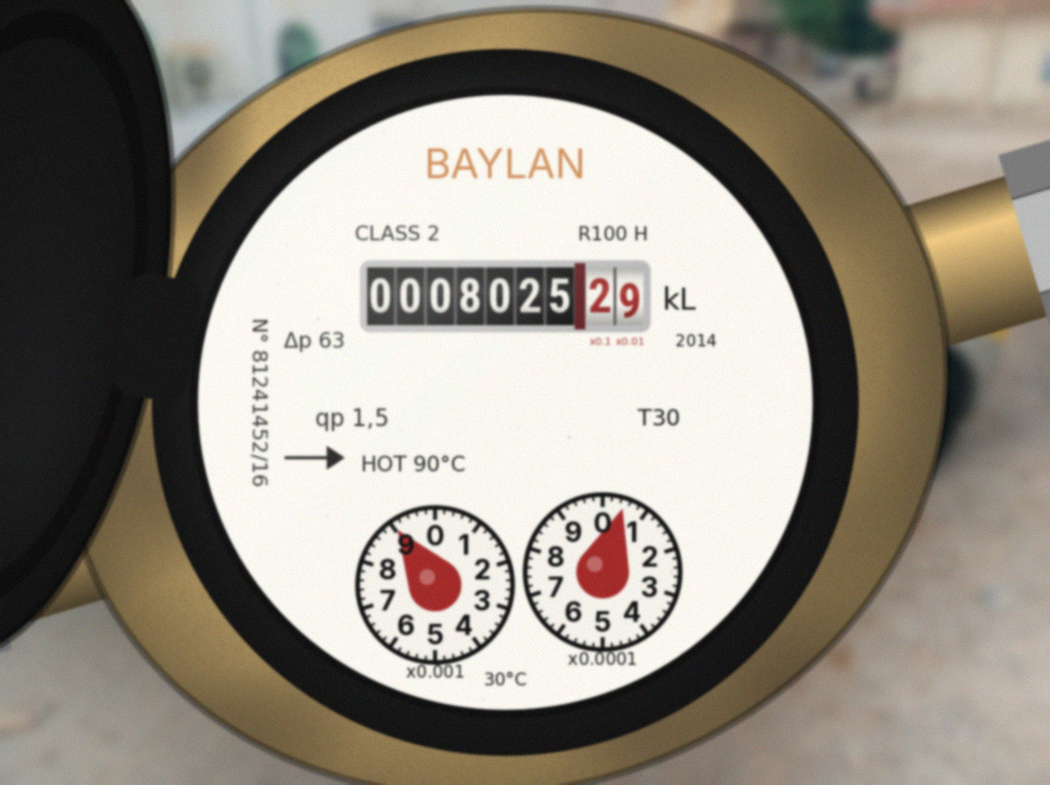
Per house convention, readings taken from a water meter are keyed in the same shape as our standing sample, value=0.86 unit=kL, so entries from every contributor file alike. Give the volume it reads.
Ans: value=8025.2890 unit=kL
